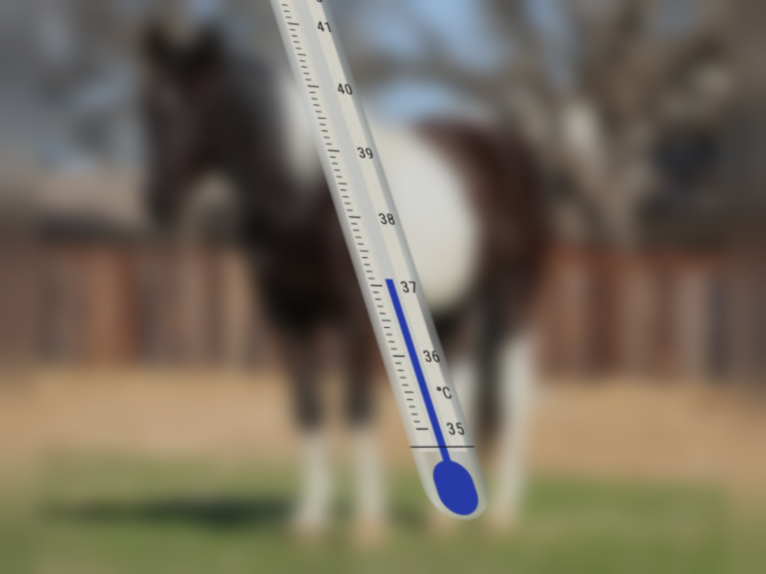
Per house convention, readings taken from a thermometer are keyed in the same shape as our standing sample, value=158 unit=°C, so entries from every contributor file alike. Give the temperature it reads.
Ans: value=37.1 unit=°C
